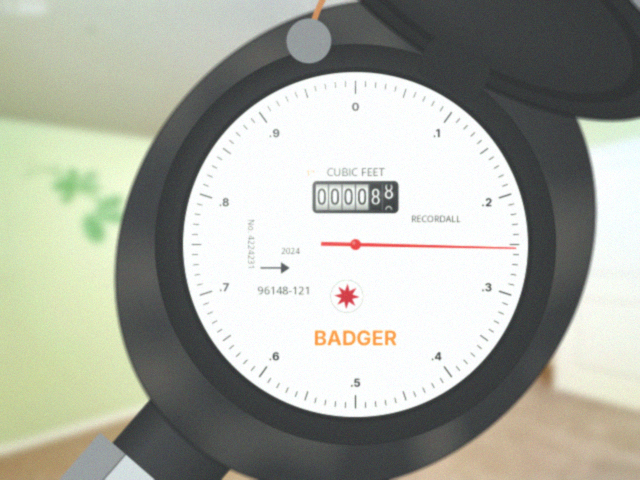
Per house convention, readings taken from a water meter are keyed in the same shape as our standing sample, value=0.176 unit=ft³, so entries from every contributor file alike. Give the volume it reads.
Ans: value=88.25 unit=ft³
